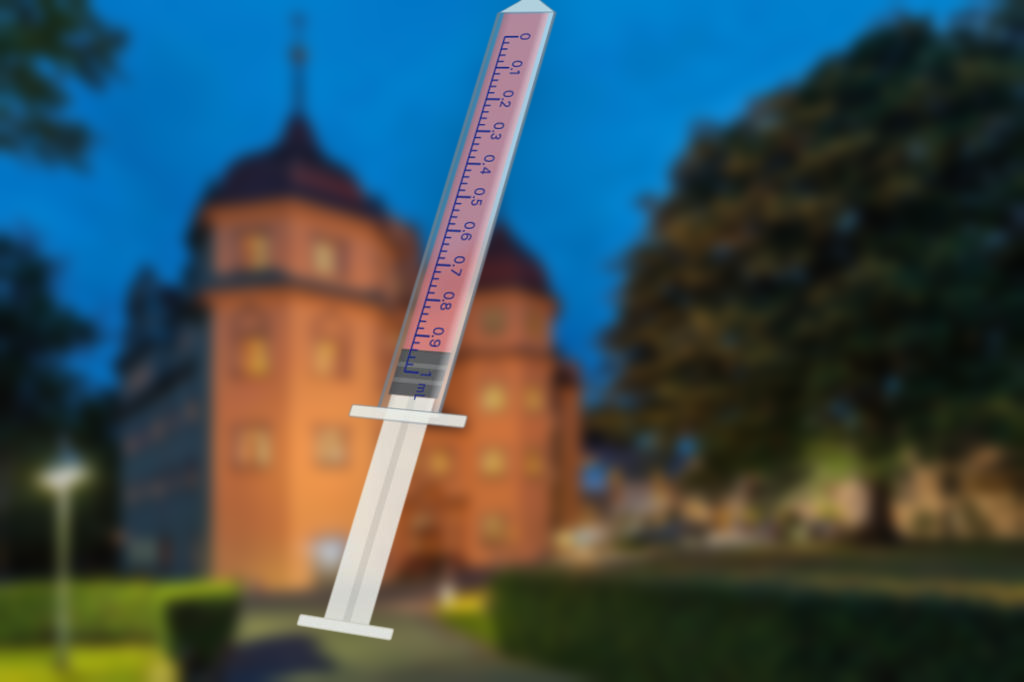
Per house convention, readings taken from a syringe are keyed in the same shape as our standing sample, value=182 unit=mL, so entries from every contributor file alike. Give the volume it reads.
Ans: value=0.94 unit=mL
